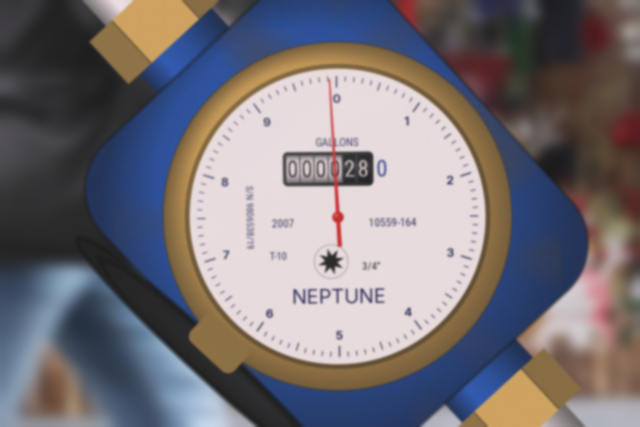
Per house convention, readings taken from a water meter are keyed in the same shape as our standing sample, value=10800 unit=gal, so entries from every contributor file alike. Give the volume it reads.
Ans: value=279.9 unit=gal
